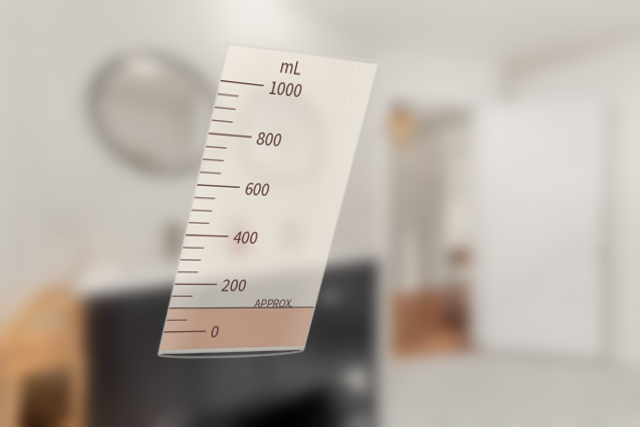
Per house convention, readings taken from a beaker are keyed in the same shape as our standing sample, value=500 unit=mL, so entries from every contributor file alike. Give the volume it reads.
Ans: value=100 unit=mL
